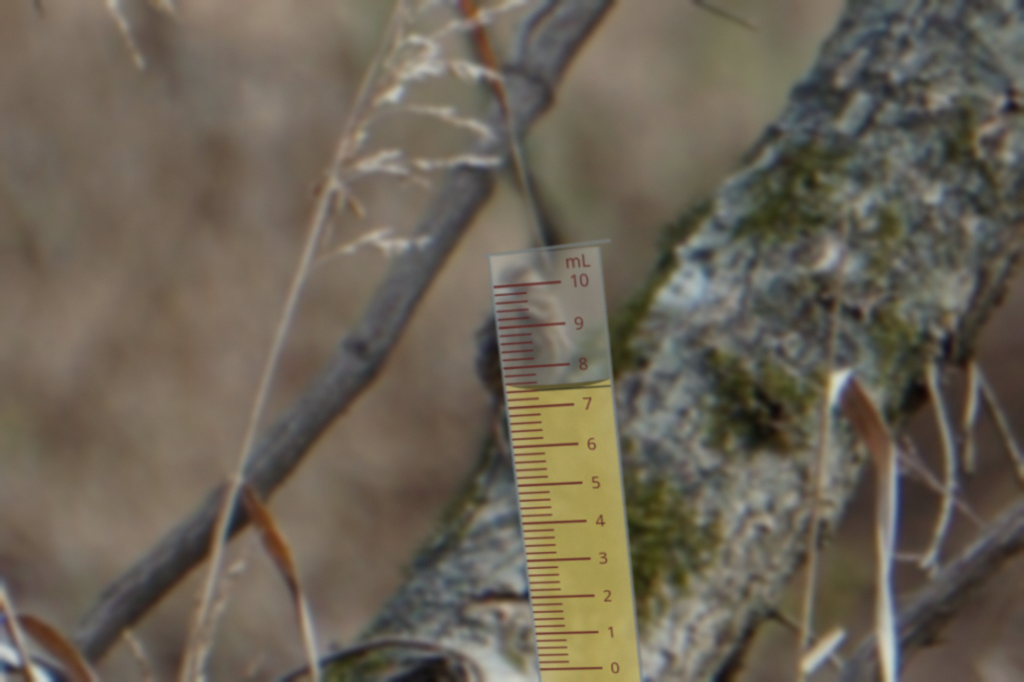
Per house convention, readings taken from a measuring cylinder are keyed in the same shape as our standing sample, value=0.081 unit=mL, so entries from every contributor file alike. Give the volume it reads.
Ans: value=7.4 unit=mL
